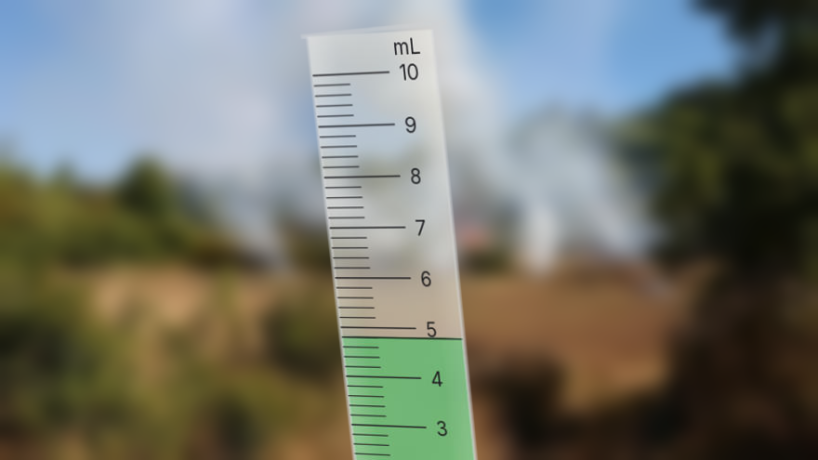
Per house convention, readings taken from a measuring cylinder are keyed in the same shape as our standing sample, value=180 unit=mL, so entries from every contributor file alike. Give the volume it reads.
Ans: value=4.8 unit=mL
